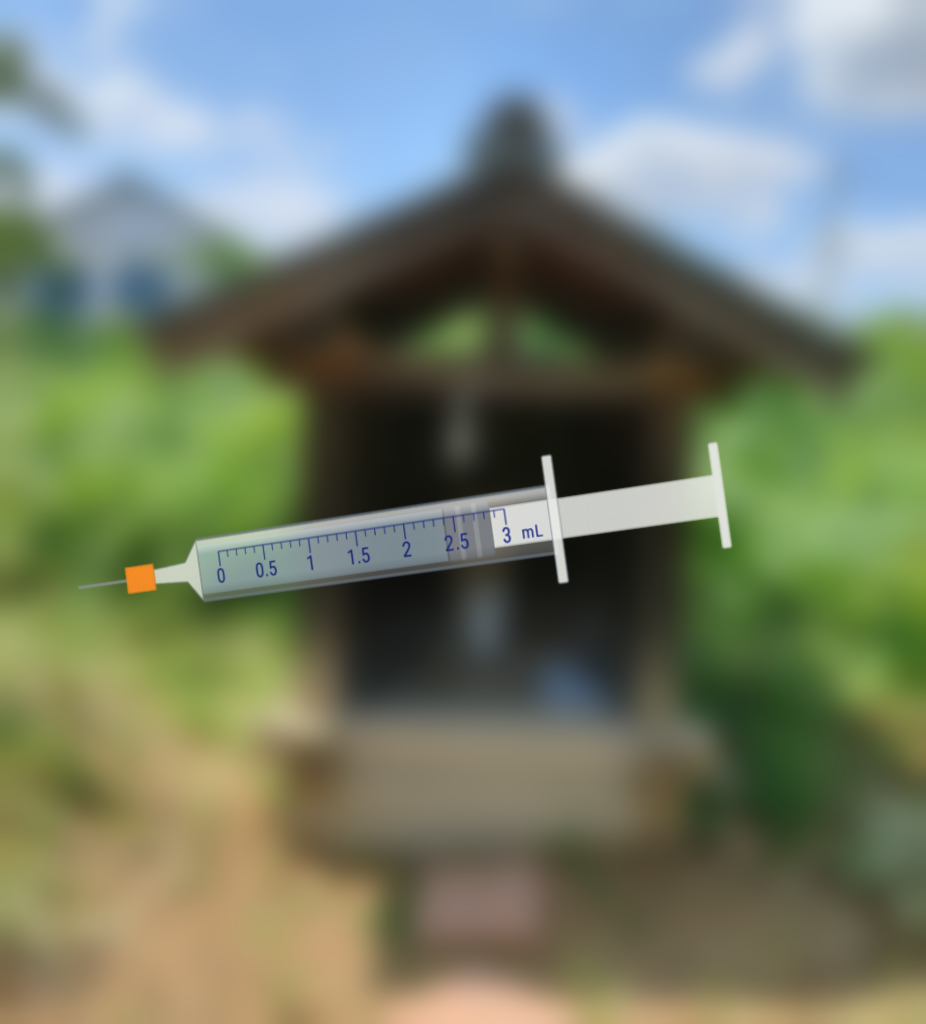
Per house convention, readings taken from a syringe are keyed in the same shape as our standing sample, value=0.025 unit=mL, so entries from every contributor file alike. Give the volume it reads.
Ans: value=2.4 unit=mL
